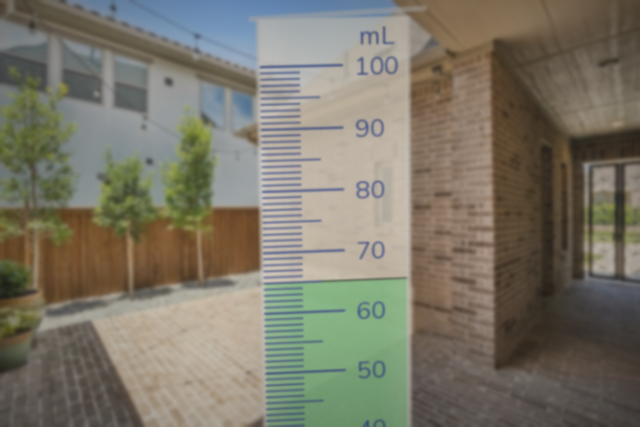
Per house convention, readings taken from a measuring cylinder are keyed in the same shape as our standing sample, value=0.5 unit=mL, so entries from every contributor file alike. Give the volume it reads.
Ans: value=65 unit=mL
